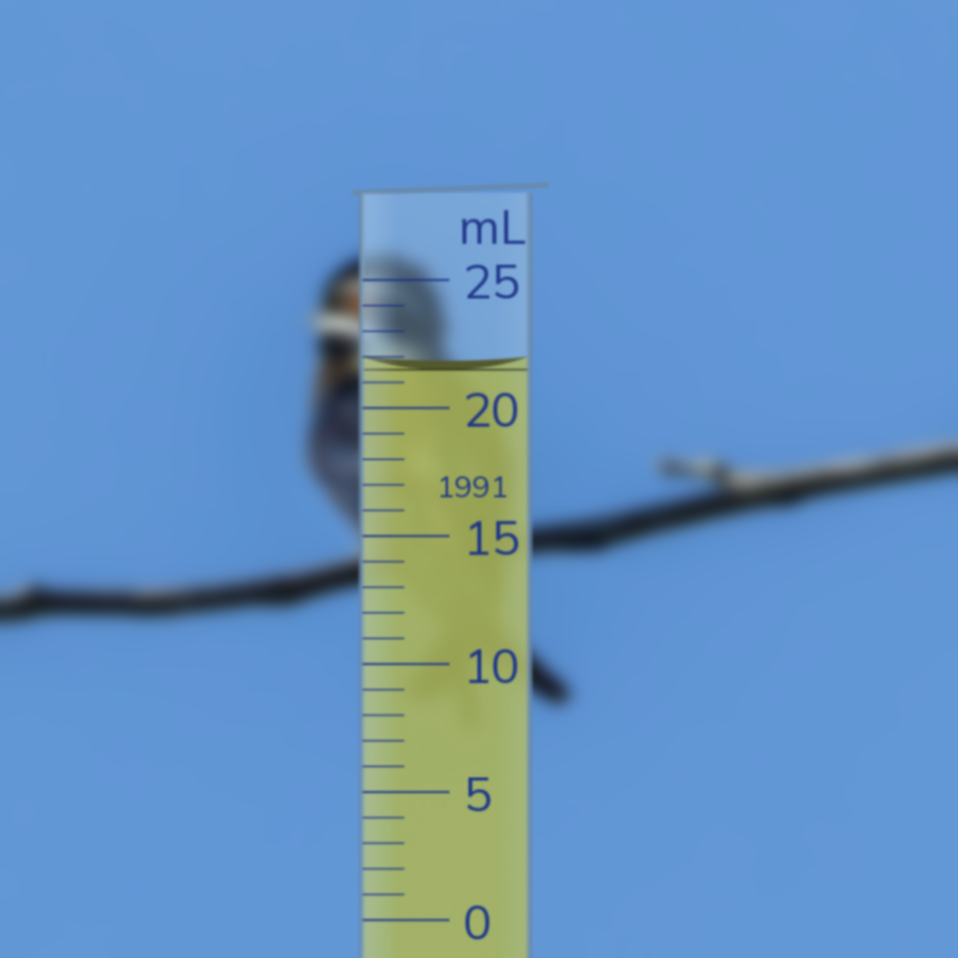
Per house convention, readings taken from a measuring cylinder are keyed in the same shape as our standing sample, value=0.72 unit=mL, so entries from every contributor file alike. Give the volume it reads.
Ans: value=21.5 unit=mL
